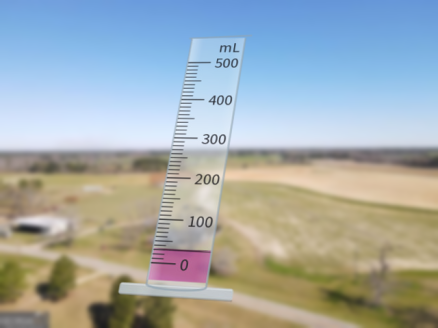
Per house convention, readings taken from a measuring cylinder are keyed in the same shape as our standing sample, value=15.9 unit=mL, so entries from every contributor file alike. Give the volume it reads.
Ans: value=30 unit=mL
